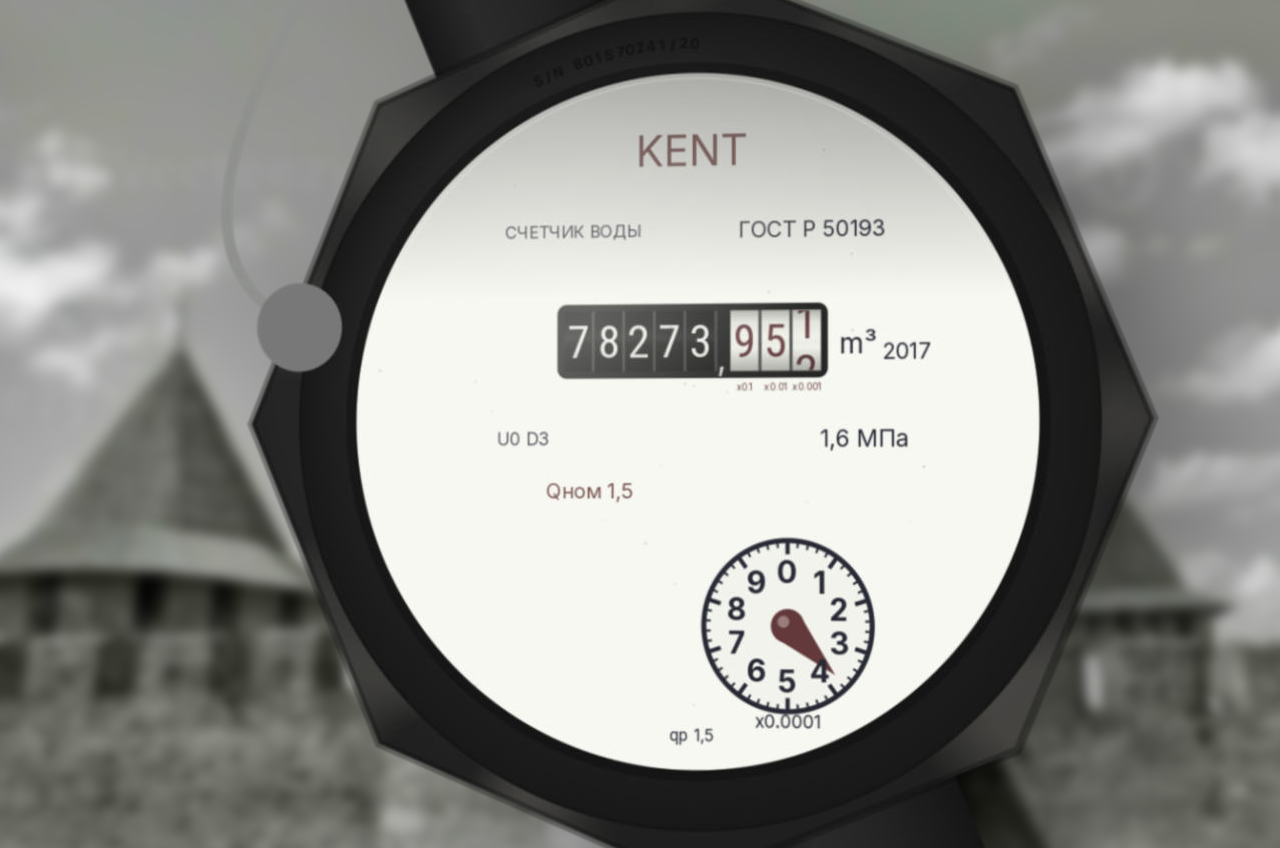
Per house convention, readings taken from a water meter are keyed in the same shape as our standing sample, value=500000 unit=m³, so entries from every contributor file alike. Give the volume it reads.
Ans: value=78273.9513 unit=m³
